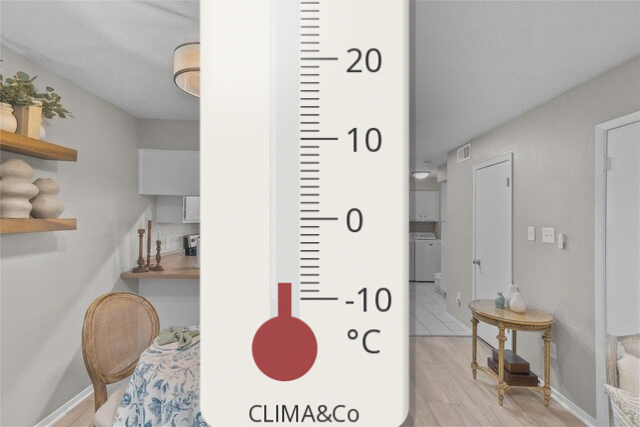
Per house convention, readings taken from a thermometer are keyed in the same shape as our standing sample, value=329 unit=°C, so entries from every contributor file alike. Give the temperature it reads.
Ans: value=-8 unit=°C
